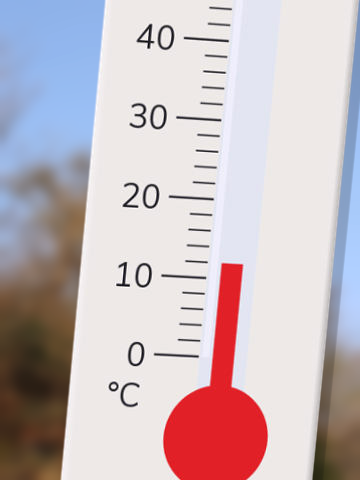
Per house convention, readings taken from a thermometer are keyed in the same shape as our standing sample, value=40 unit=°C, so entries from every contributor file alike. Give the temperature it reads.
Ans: value=12 unit=°C
